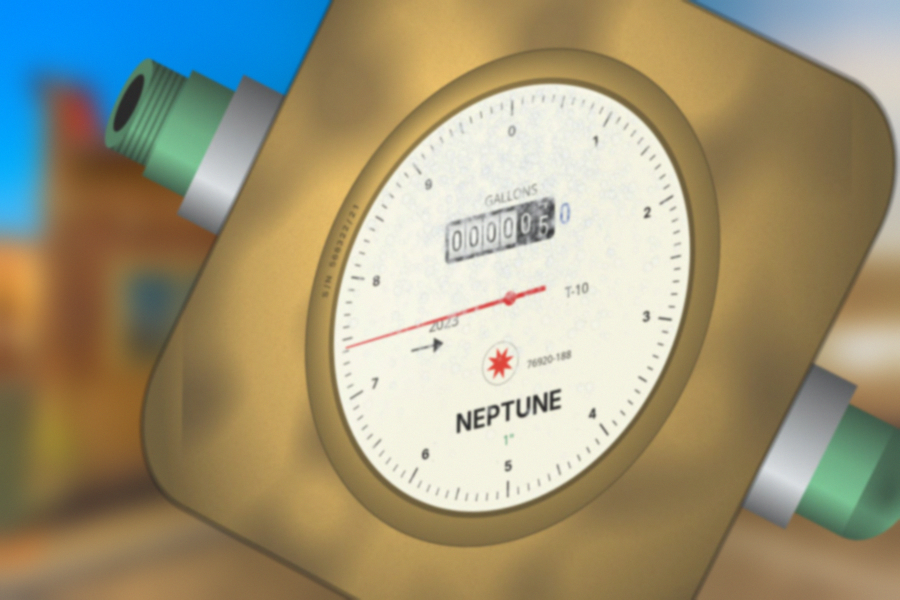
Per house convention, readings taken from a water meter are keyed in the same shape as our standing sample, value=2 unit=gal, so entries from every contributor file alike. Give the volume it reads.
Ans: value=47.4 unit=gal
